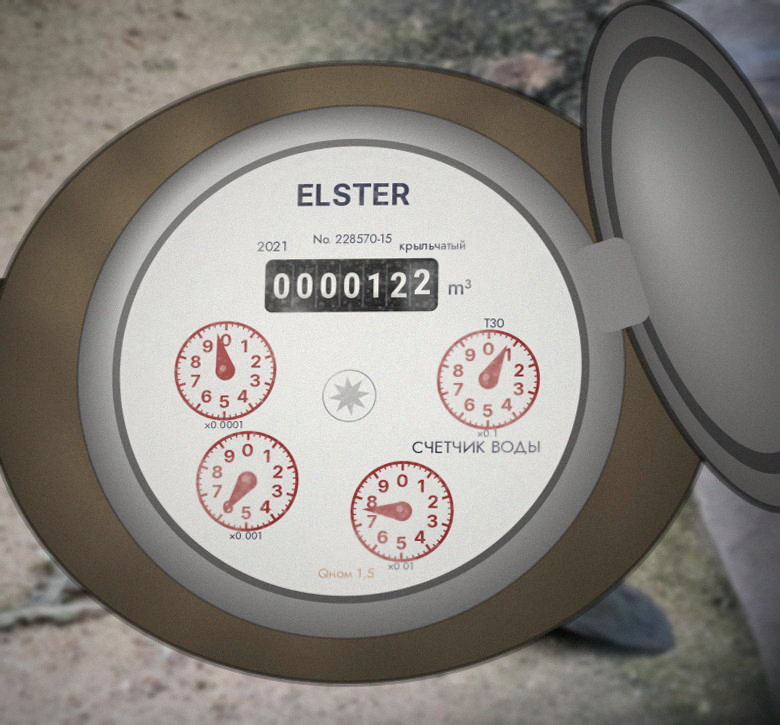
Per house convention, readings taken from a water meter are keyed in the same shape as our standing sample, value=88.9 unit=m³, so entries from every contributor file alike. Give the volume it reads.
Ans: value=122.0759 unit=m³
